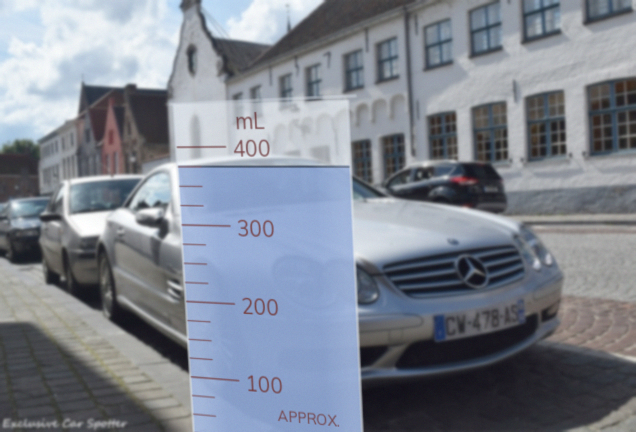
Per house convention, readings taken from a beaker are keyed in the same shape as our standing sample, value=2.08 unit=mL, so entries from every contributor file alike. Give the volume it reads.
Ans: value=375 unit=mL
